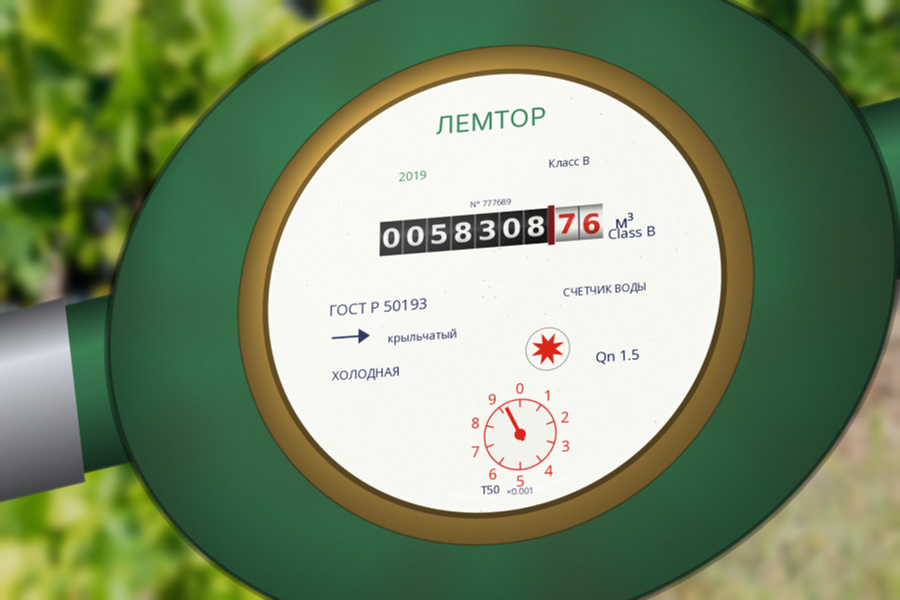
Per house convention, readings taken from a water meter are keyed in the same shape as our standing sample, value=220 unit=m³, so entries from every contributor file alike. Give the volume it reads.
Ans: value=58308.759 unit=m³
